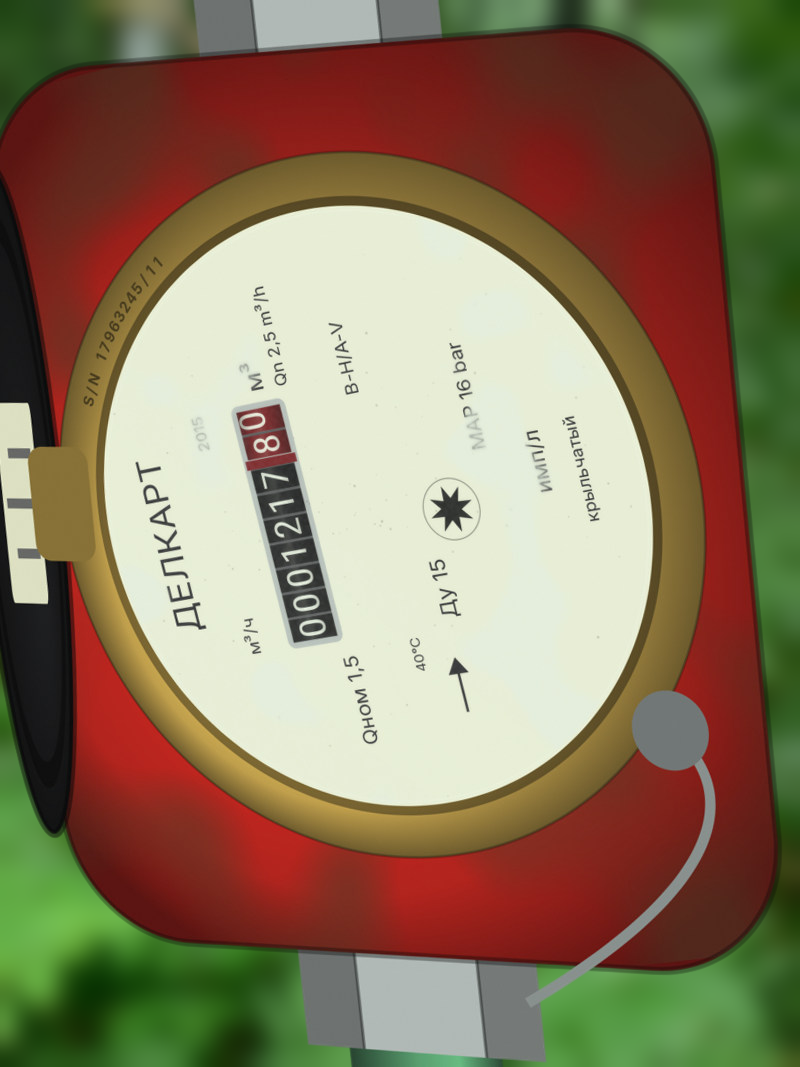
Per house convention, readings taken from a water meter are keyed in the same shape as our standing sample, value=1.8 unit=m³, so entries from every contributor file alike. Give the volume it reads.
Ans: value=1217.80 unit=m³
